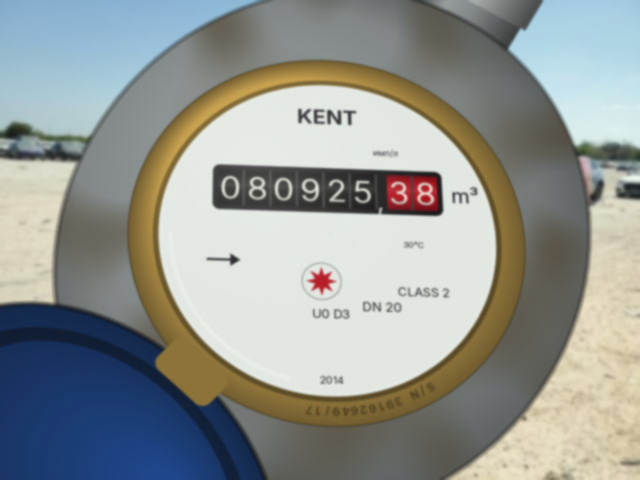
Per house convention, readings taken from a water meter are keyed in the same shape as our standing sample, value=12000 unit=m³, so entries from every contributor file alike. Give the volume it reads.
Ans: value=80925.38 unit=m³
